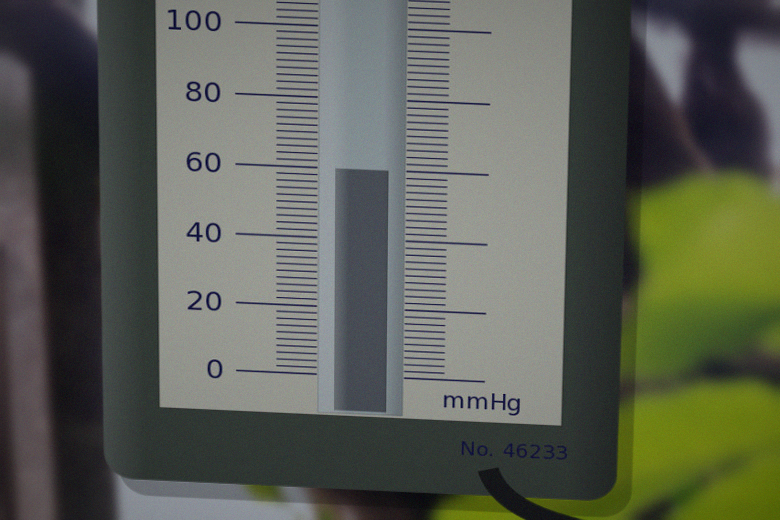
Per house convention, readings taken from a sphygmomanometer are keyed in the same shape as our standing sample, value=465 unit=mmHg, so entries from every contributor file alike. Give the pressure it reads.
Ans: value=60 unit=mmHg
